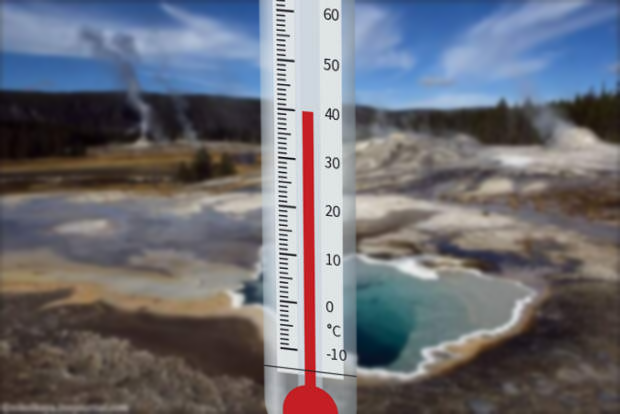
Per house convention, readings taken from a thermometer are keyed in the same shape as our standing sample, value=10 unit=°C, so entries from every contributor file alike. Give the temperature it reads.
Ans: value=40 unit=°C
